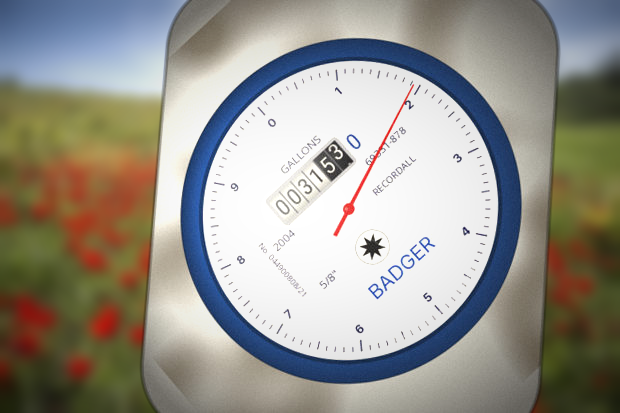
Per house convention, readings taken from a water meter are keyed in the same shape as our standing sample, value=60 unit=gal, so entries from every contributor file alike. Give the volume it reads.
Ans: value=31531.9 unit=gal
